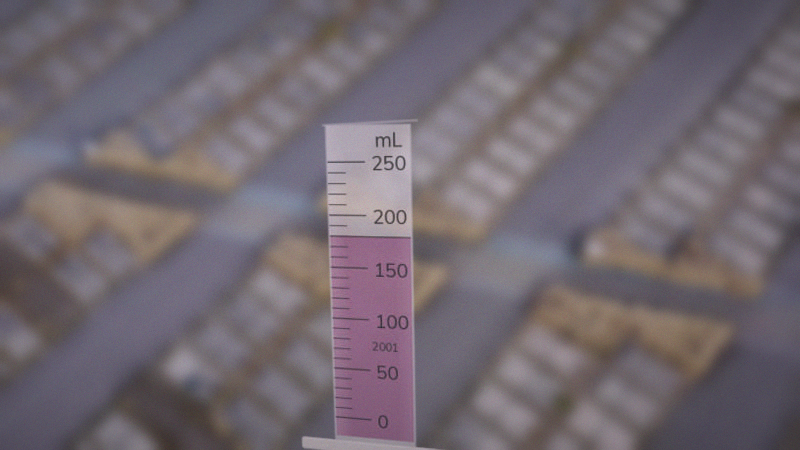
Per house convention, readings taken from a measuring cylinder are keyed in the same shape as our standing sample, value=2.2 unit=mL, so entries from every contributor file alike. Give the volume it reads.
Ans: value=180 unit=mL
